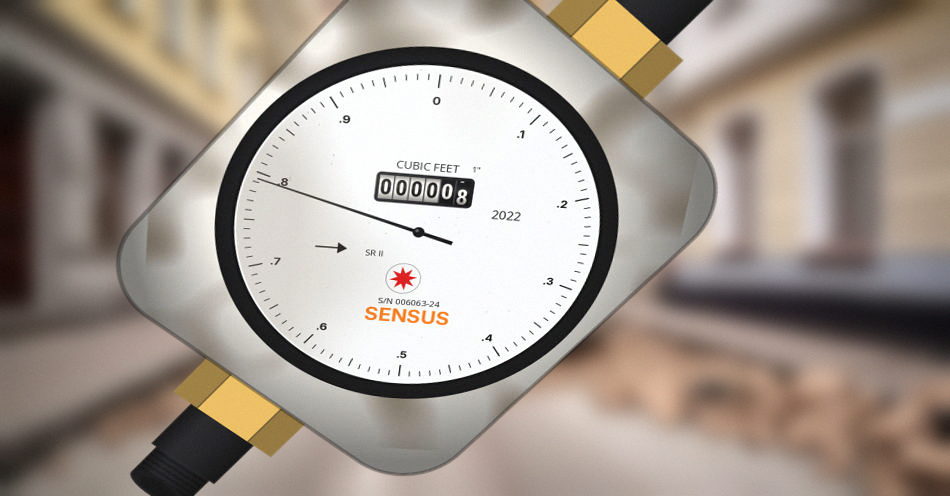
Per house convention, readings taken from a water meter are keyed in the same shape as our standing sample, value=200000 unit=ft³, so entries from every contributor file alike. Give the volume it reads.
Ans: value=7.79 unit=ft³
